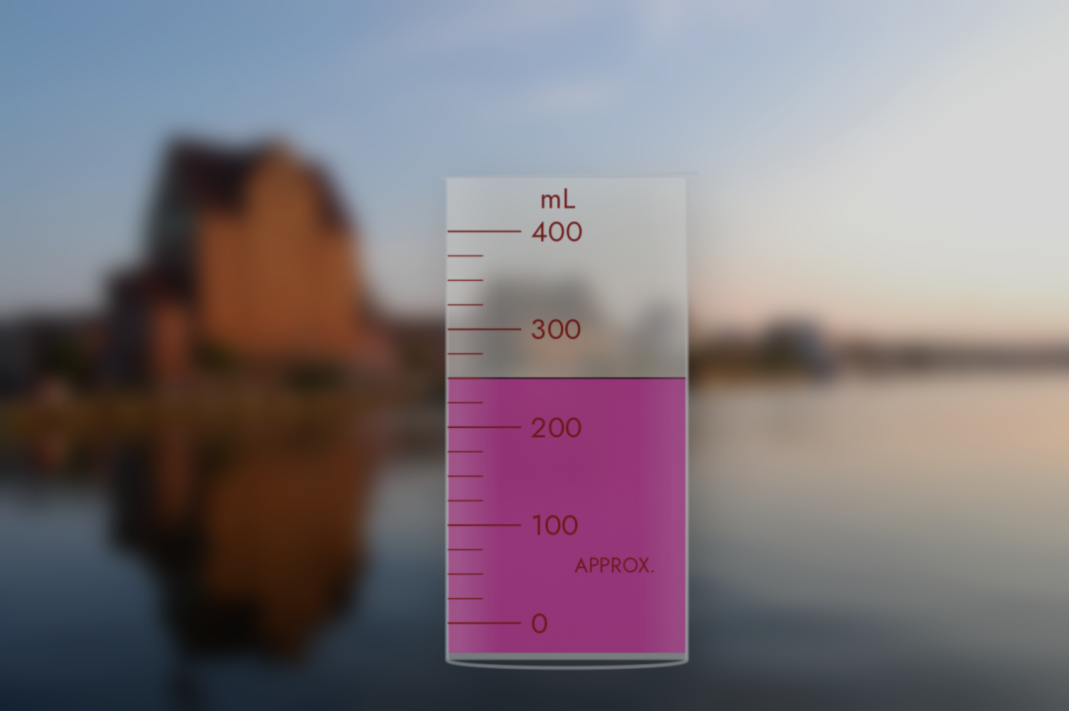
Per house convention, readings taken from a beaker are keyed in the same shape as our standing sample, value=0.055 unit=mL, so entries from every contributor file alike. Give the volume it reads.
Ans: value=250 unit=mL
